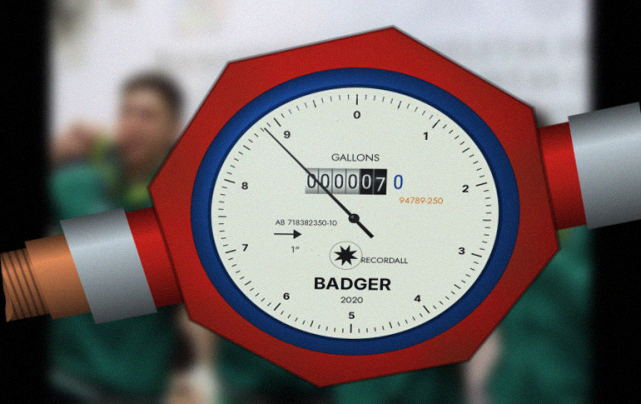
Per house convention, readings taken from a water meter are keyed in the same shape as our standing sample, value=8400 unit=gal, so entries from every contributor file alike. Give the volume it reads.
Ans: value=68.8 unit=gal
